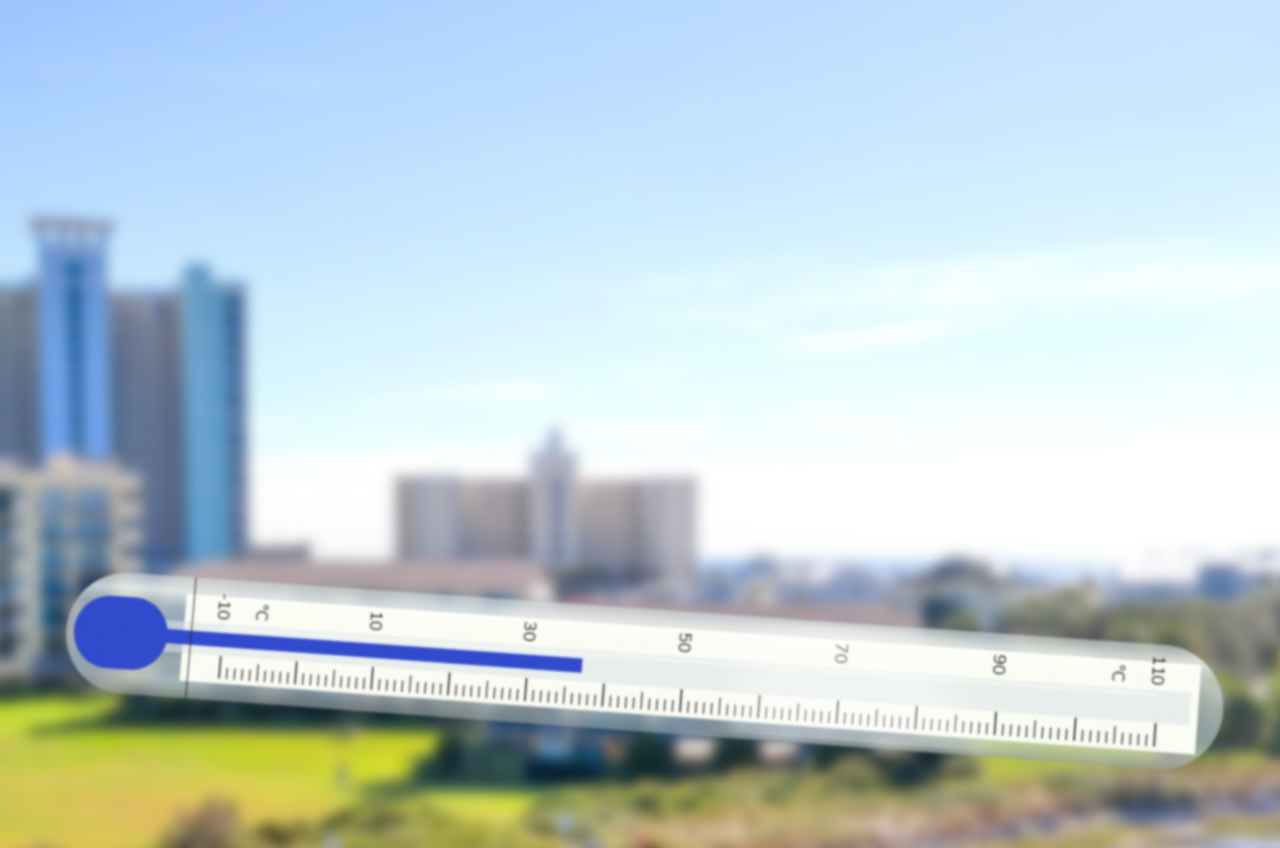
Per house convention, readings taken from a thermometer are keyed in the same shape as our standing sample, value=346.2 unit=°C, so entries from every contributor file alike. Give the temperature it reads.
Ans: value=37 unit=°C
